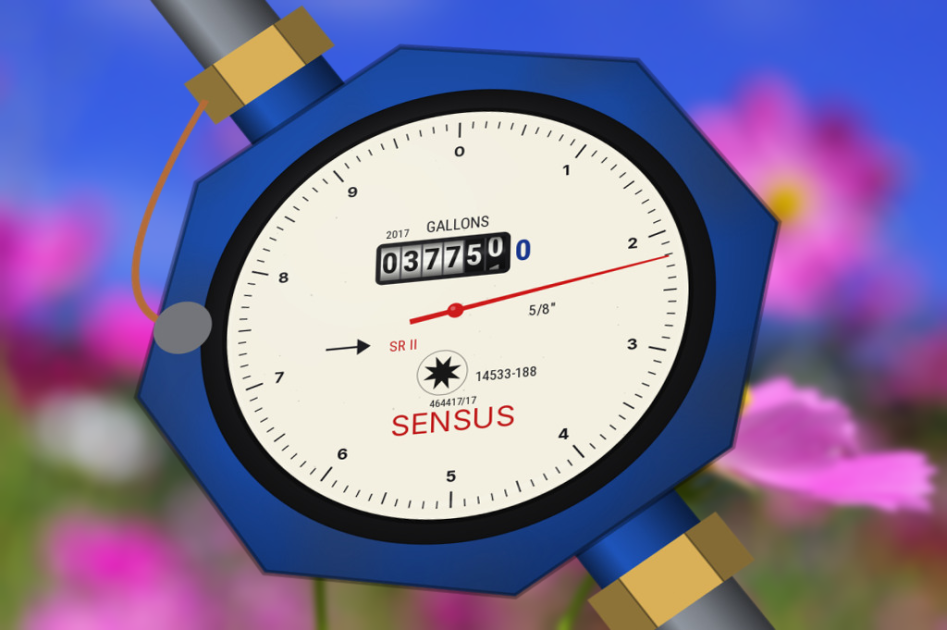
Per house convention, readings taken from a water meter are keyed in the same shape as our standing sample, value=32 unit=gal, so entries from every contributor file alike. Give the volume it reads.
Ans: value=377502.2 unit=gal
